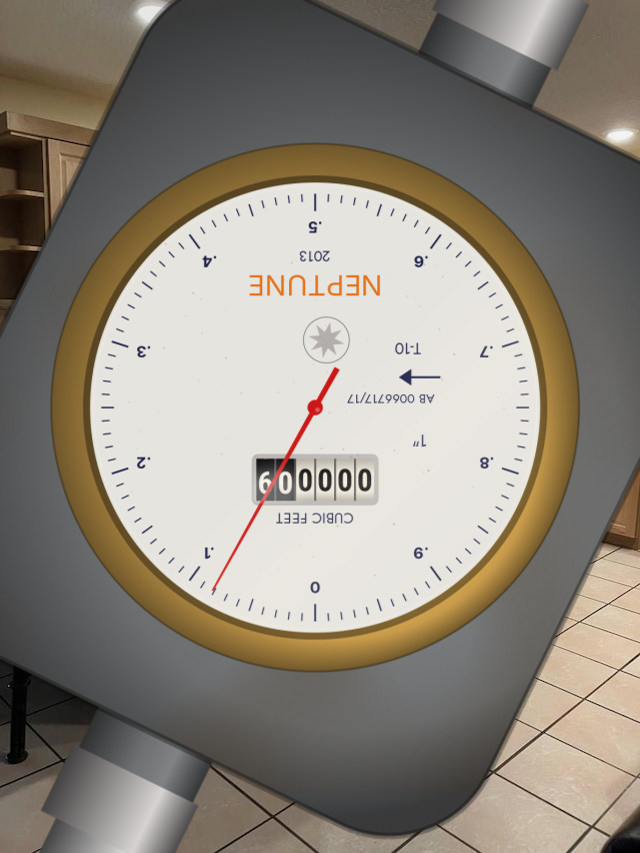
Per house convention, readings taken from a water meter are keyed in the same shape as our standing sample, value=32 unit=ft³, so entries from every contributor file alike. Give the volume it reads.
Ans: value=9.08 unit=ft³
